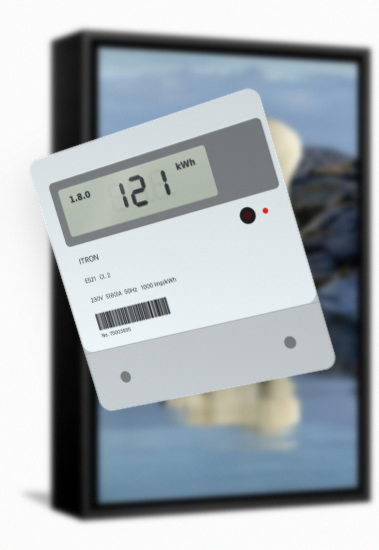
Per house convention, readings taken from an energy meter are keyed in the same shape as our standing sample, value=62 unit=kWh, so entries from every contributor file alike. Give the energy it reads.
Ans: value=121 unit=kWh
